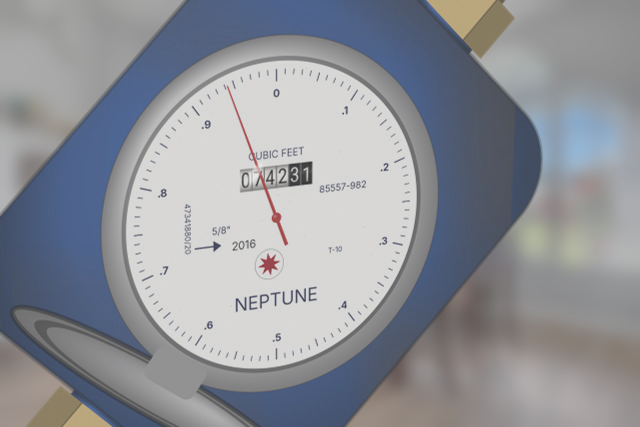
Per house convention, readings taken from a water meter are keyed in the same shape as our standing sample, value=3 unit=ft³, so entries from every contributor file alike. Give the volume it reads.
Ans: value=74230.94 unit=ft³
